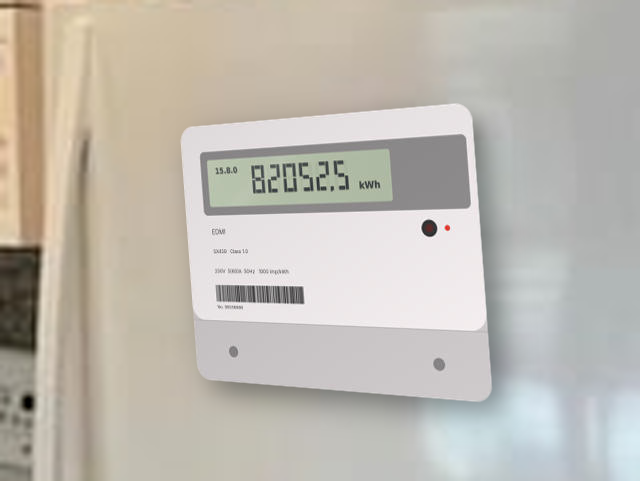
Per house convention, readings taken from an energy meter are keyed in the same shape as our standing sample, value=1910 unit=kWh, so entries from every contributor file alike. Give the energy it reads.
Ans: value=82052.5 unit=kWh
